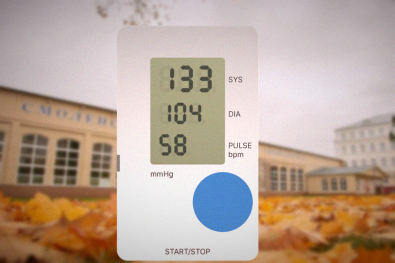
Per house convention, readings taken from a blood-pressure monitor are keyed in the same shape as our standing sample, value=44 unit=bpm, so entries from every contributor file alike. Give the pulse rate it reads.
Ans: value=58 unit=bpm
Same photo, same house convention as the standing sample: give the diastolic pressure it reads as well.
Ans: value=104 unit=mmHg
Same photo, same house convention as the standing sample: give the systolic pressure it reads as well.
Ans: value=133 unit=mmHg
